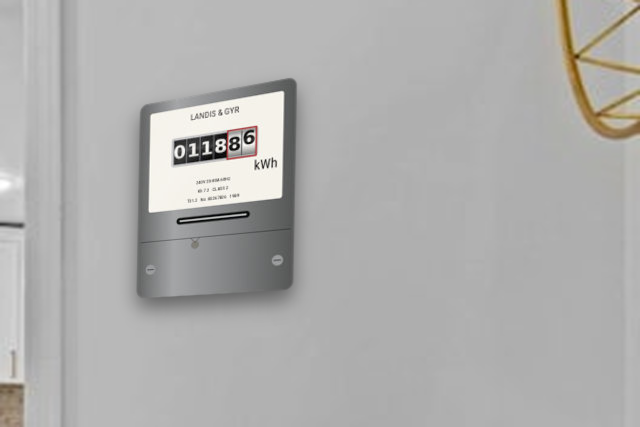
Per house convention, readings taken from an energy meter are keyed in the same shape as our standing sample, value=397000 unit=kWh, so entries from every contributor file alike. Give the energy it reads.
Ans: value=118.86 unit=kWh
